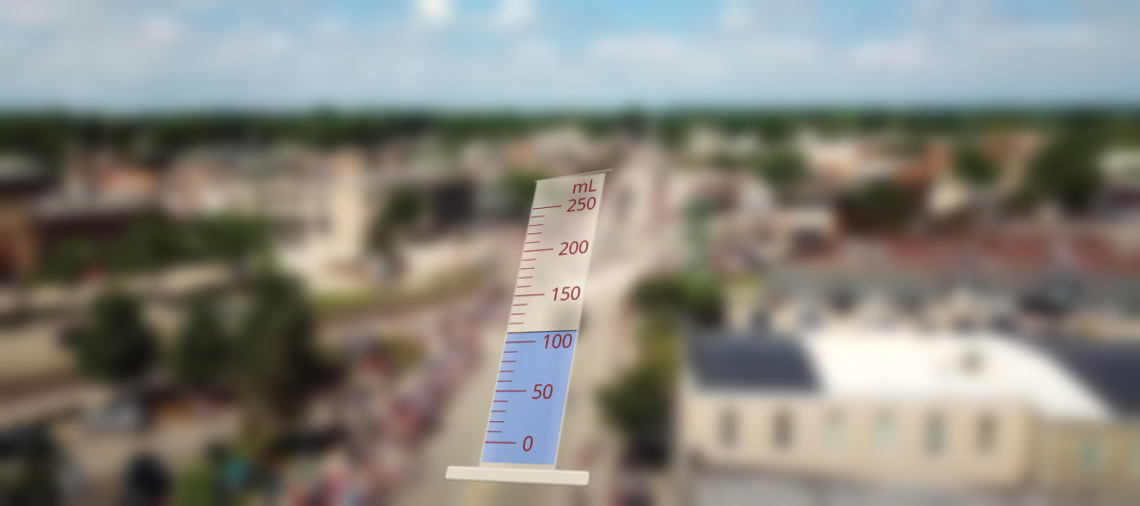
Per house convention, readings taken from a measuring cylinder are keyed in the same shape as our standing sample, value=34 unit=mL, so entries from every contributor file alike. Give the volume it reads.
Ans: value=110 unit=mL
